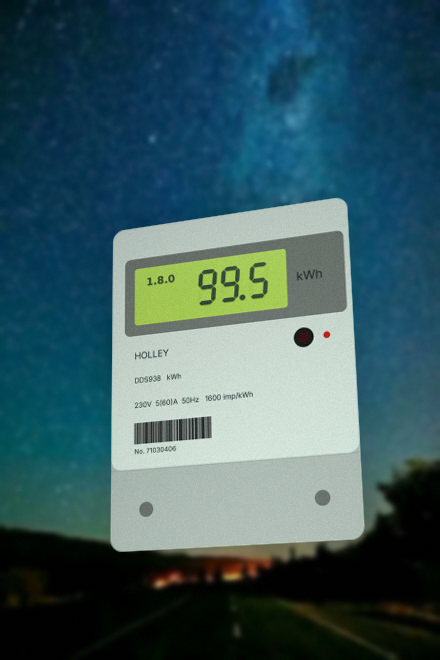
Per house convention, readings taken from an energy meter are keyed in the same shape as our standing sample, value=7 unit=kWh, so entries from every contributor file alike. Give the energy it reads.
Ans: value=99.5 unit=kWh
